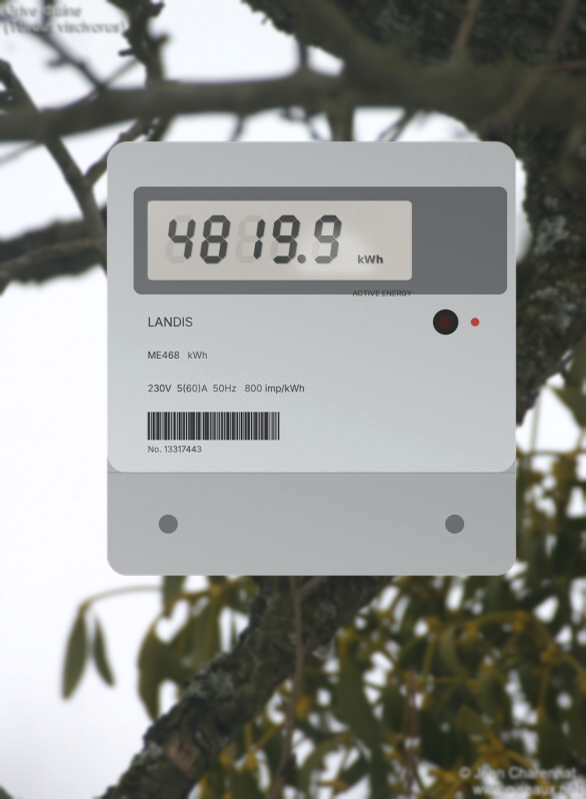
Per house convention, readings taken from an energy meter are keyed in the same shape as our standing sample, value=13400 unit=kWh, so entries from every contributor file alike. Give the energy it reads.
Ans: value=4819.9 unit=kWh
